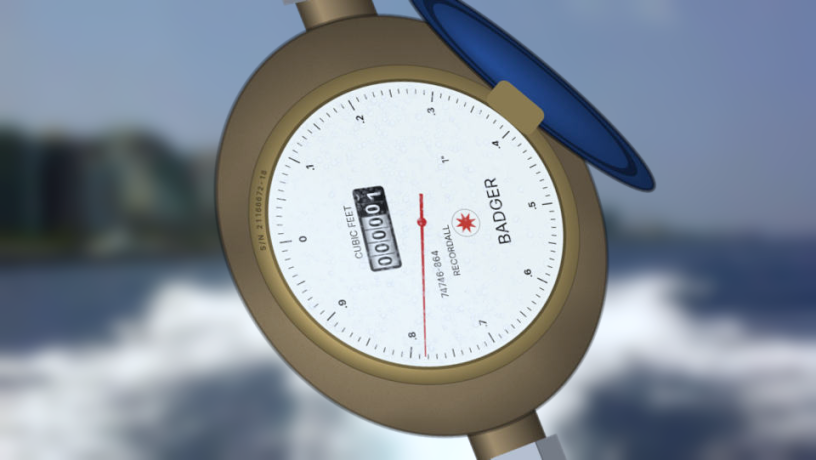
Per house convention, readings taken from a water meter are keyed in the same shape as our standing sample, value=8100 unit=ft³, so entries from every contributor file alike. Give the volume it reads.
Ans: value=0.78 unit=ft³
